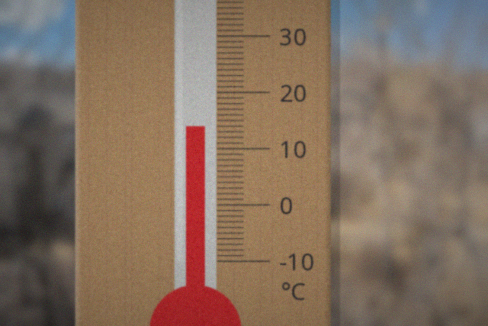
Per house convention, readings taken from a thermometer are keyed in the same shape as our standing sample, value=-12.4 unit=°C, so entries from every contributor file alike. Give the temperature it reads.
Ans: value=14 unit=°C
